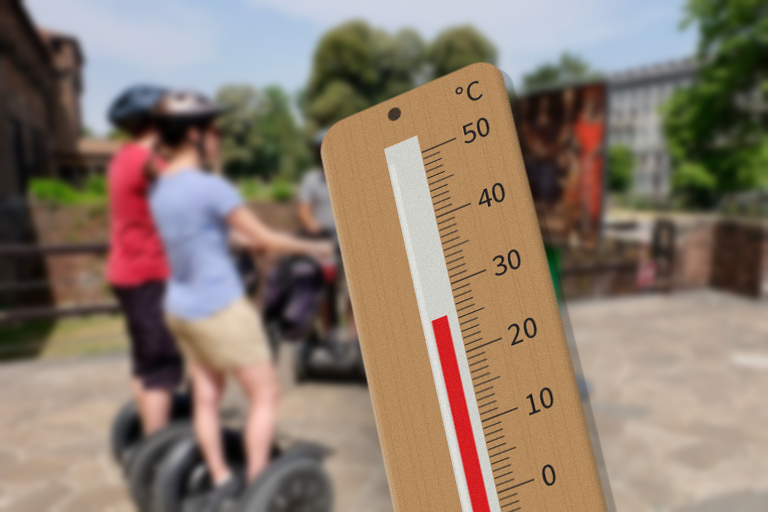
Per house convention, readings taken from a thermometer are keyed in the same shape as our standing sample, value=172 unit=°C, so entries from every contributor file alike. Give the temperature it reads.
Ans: value=26 unit=°C
